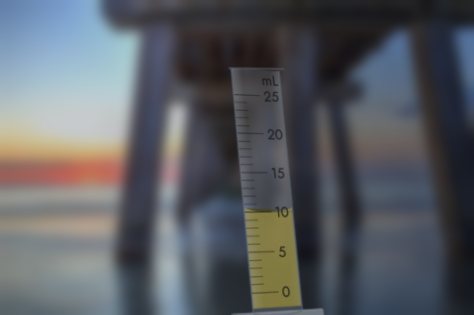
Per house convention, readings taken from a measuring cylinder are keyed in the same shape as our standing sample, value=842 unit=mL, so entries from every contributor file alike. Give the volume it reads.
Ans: value=10 unit=mL
